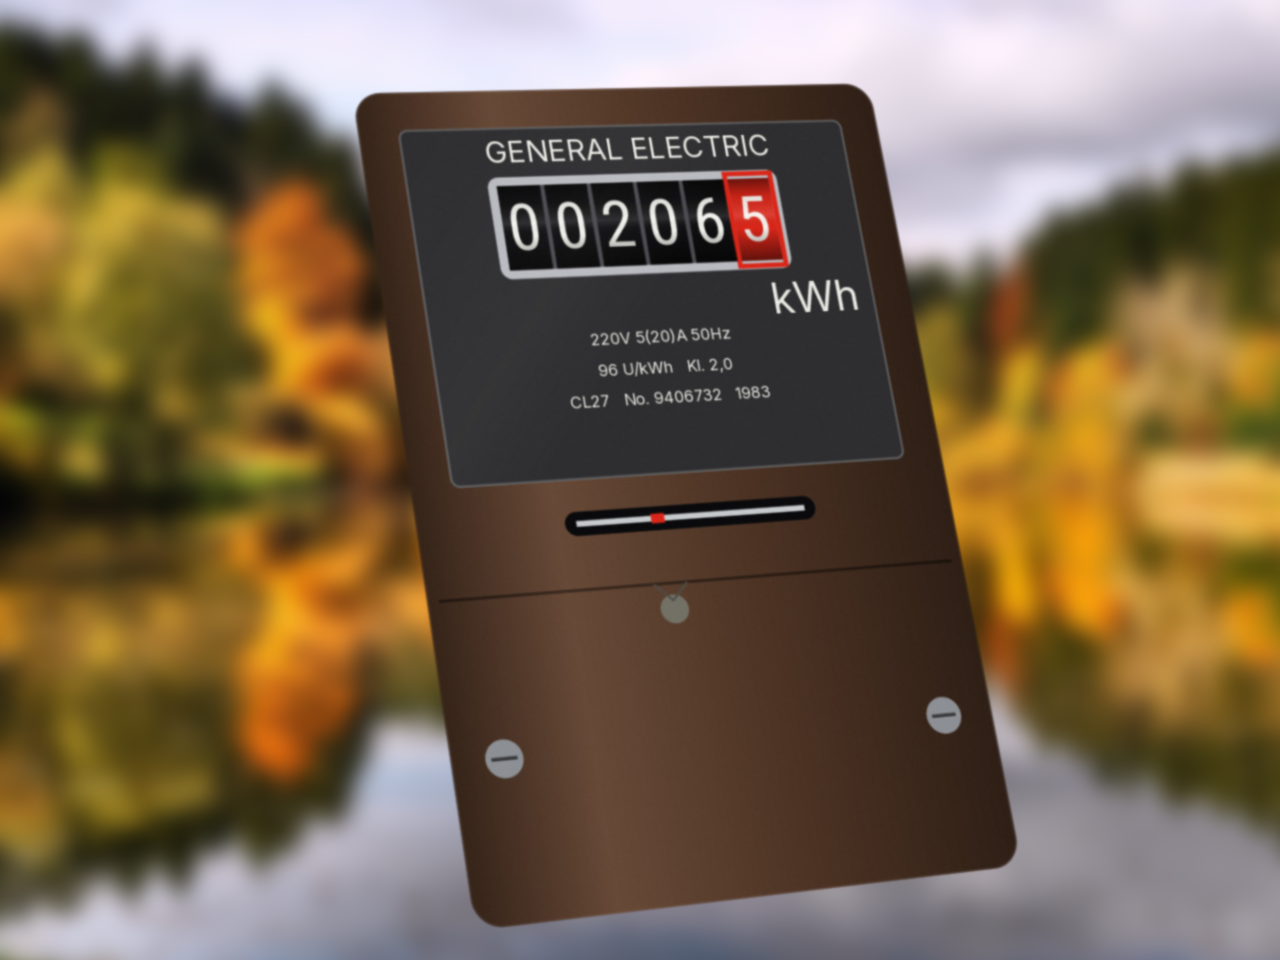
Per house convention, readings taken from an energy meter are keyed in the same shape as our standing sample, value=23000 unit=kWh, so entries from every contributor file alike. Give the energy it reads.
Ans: value=206.5 unit=kWh
